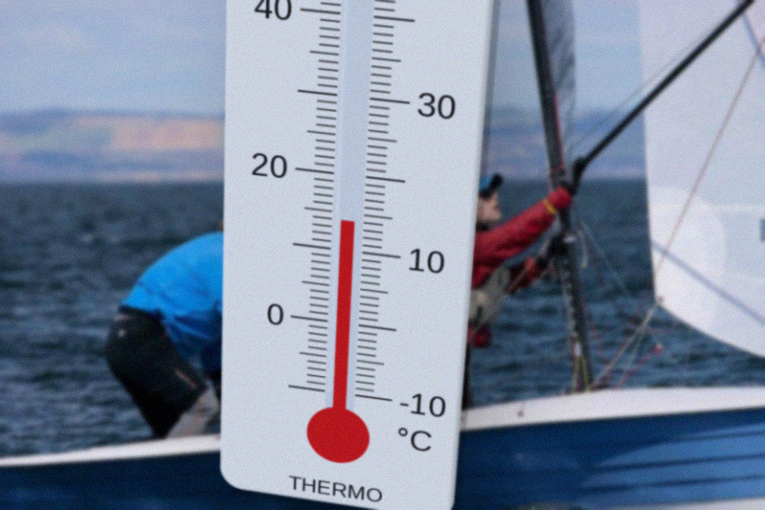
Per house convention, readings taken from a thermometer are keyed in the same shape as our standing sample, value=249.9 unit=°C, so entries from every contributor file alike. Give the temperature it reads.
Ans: value=14 unit=°C
